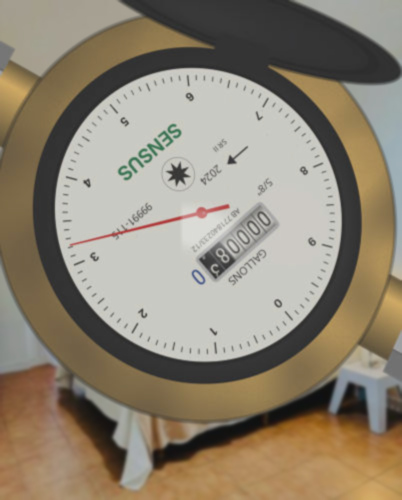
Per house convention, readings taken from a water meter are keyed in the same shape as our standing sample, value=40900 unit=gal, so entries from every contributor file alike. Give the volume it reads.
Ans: value=833.2 unit=gal
